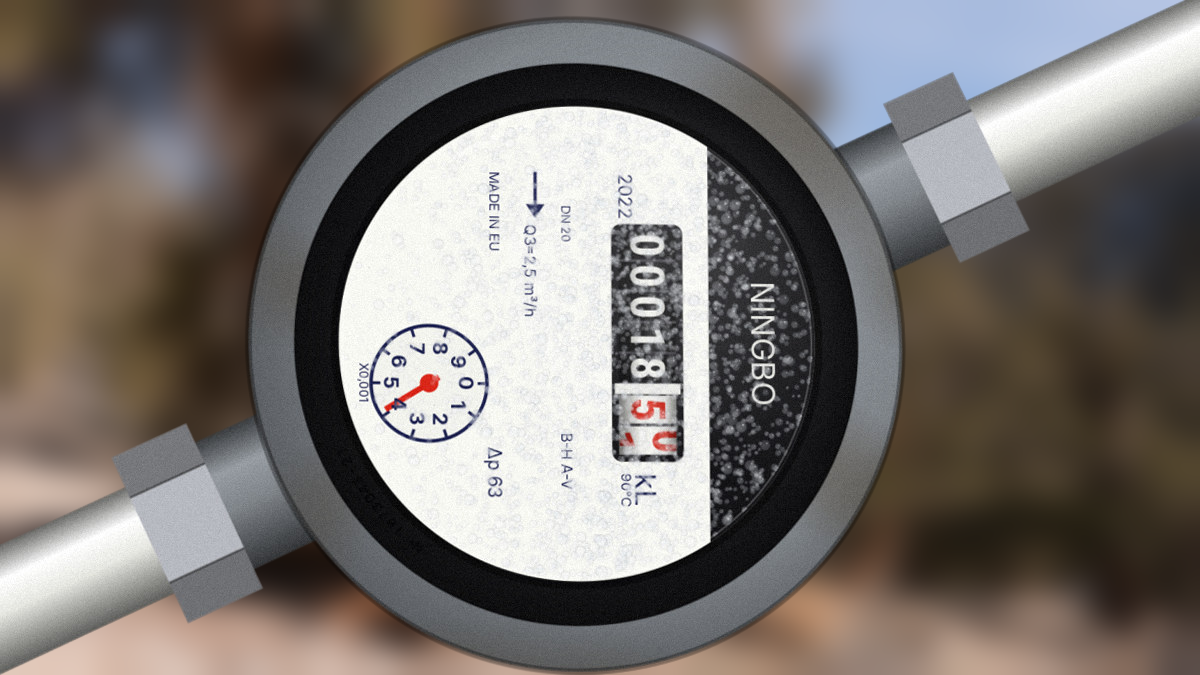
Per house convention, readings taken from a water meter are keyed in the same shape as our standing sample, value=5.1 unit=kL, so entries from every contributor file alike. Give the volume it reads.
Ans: value=18.504 unit=kL
